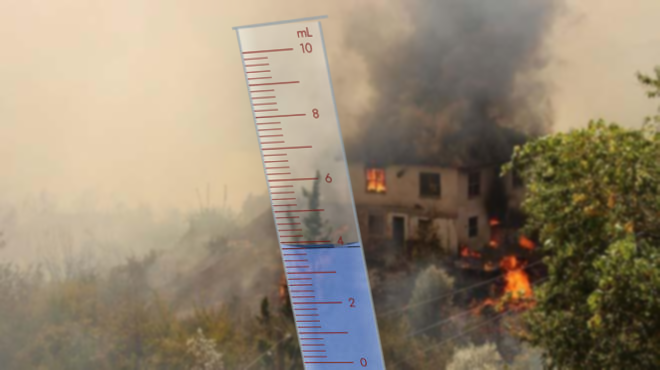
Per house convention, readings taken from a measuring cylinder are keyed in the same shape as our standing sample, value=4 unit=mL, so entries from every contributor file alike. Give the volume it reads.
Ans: value=3.8 unit=mL
